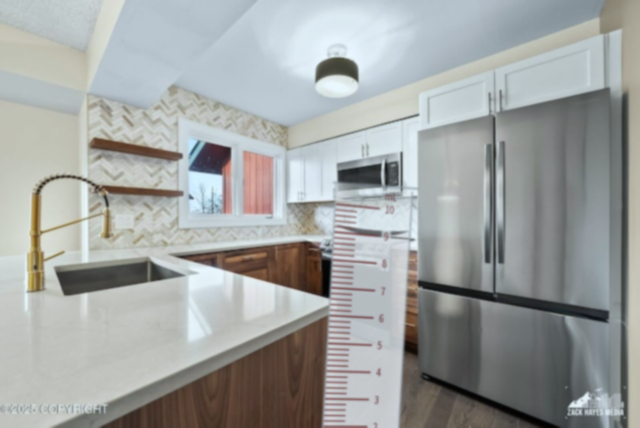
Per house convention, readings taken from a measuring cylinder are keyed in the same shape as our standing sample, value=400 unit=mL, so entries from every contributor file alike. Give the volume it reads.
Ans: value=9 unit=mL
